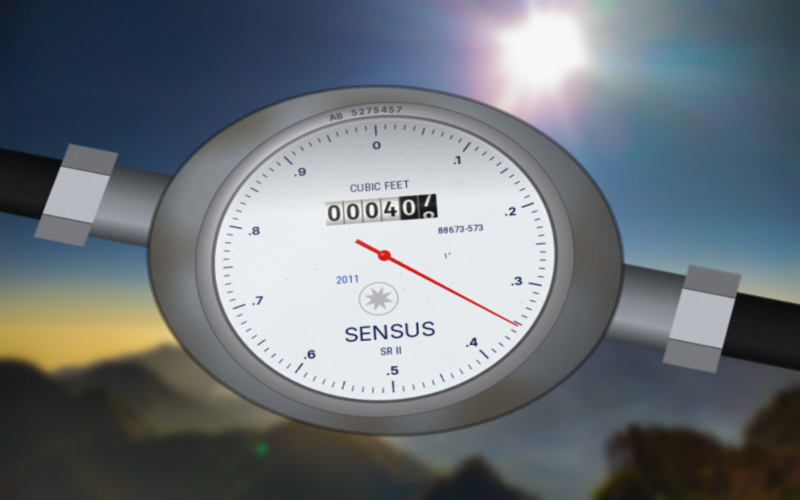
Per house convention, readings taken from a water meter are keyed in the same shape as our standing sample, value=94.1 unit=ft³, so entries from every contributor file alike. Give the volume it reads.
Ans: value=407.35 unit=ft³
